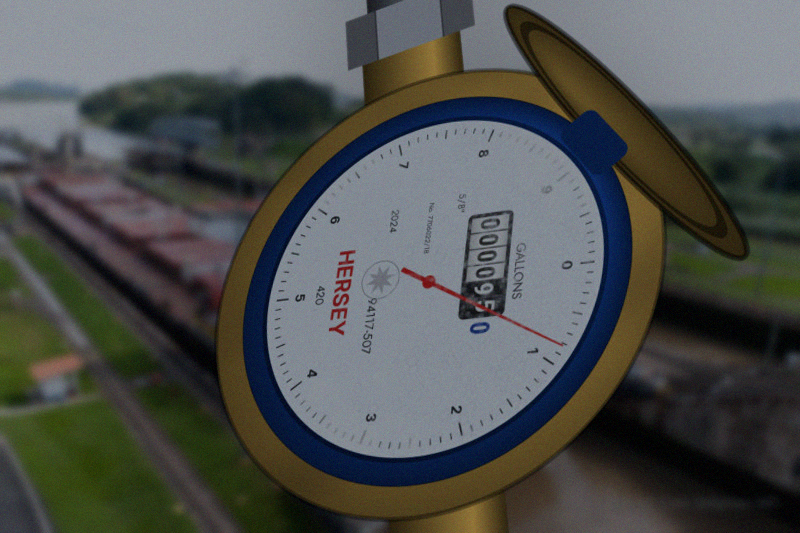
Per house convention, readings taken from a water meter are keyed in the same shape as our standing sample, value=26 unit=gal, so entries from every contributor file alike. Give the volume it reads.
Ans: value=950.8 unit=gal
